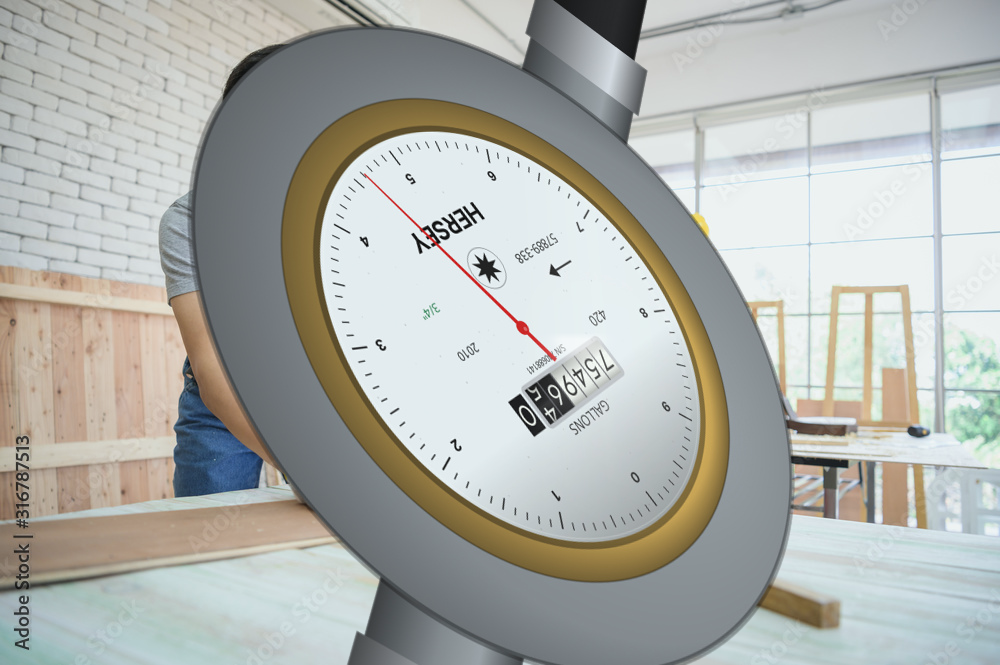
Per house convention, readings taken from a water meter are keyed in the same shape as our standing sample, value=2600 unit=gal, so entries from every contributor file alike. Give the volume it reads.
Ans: value=7549644.6 unit=gal
